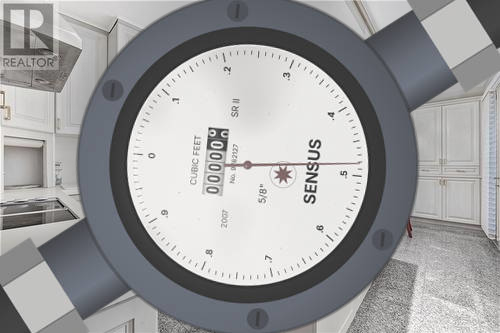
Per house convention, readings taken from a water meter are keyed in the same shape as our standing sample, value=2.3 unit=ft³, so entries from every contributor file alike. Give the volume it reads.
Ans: value=8.48 unit=ft³
